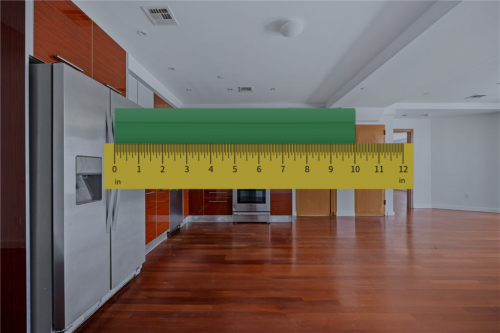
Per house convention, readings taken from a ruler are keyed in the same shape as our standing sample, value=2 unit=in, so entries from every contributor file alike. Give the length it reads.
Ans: value=10 unit=in
